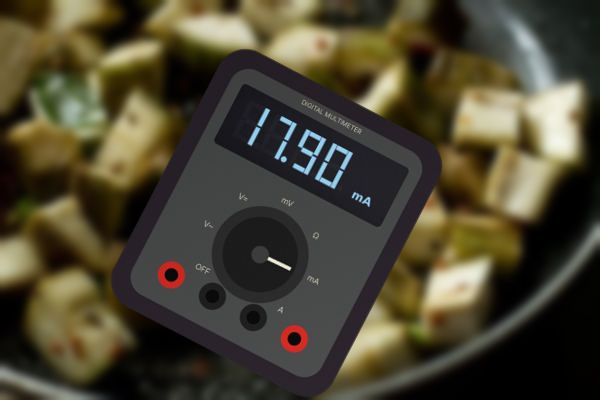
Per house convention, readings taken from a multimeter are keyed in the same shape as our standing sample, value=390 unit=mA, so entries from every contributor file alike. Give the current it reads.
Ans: value=17.90 unit=mA
